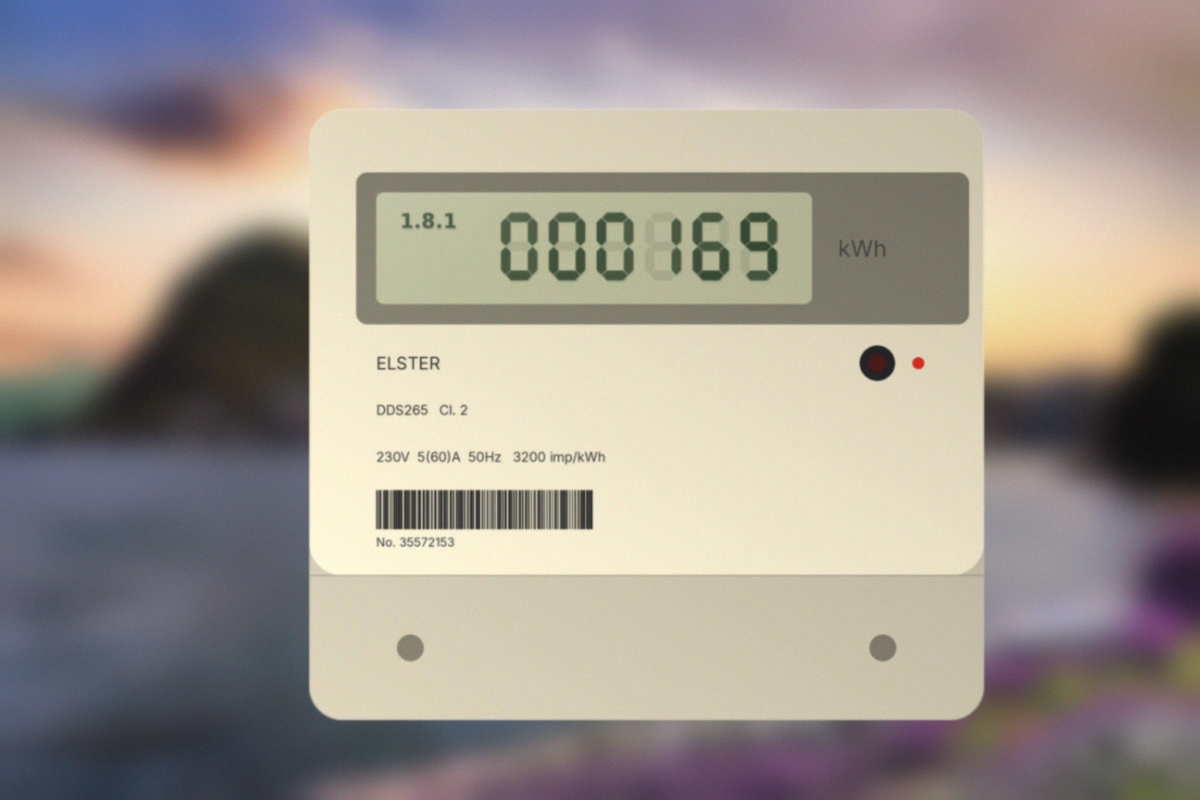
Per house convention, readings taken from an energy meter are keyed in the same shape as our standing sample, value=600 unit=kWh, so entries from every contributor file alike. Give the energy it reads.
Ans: value=169 unit=kWh
